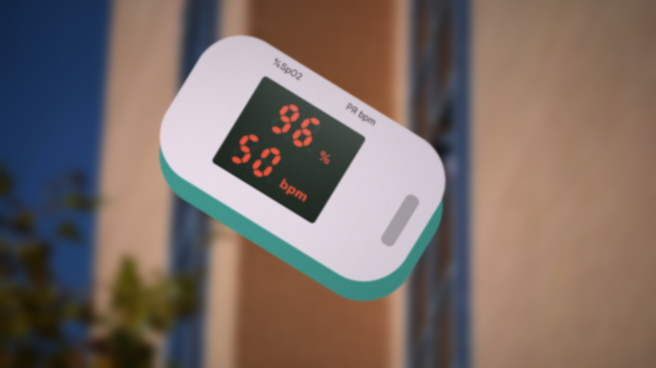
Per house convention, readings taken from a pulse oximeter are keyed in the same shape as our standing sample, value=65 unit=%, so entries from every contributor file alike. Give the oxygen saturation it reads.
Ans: value=96 unit=%
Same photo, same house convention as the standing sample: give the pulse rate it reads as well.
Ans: value=50 unit=bpm
